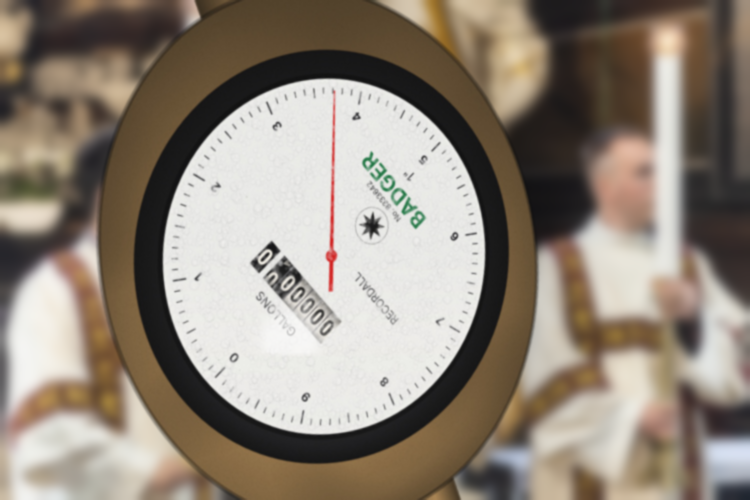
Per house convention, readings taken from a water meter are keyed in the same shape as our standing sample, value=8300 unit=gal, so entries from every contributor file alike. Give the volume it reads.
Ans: value=3.7 unit=gal
